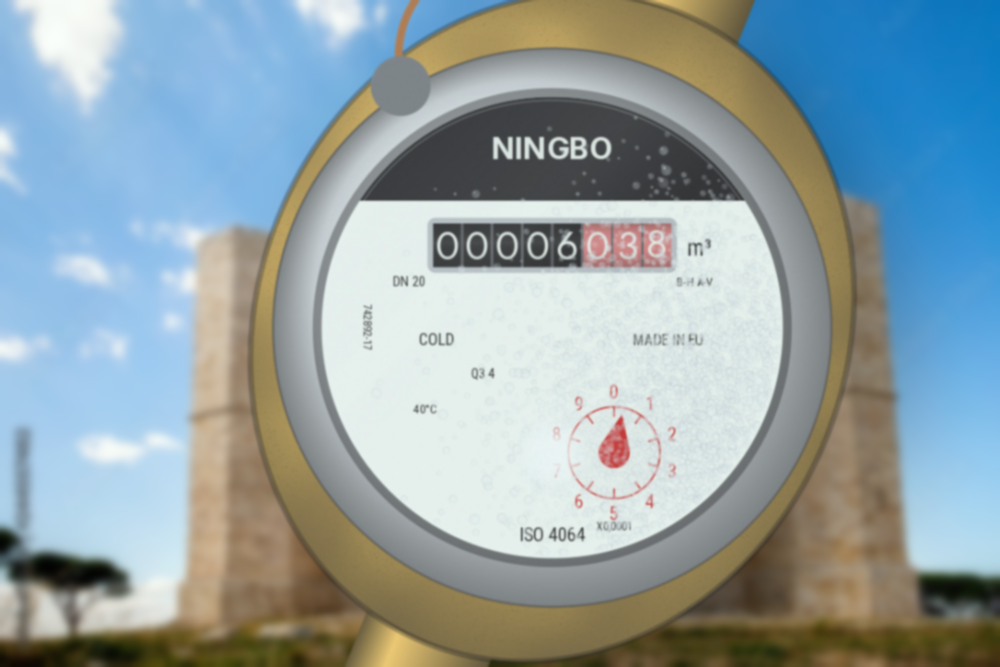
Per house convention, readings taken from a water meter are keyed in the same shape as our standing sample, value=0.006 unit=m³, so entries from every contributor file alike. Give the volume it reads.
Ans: value=6.0380 unit=m³
